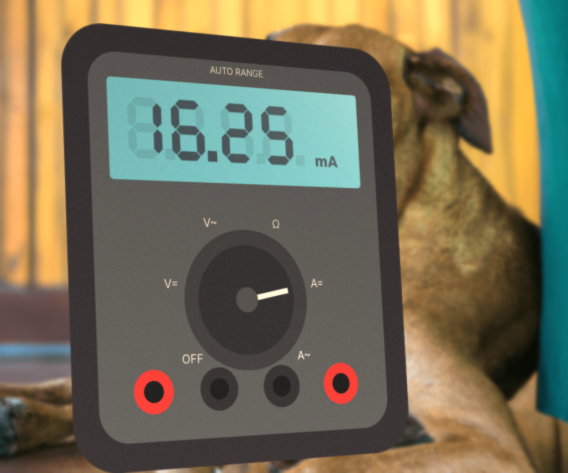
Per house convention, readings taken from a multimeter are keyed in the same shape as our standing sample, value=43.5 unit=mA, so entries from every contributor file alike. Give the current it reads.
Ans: value=16.25 unit=mA
